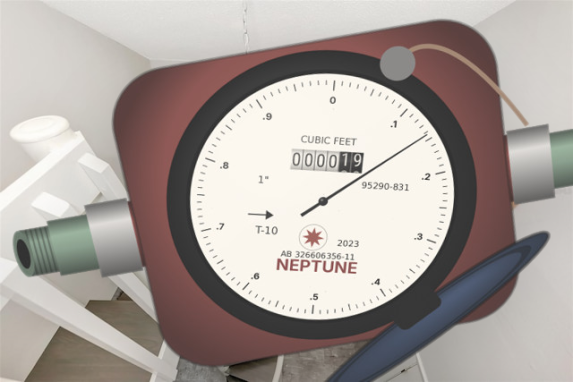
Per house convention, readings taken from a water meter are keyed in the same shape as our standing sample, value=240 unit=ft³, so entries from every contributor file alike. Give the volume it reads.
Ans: value=19.14 unit=ft³
